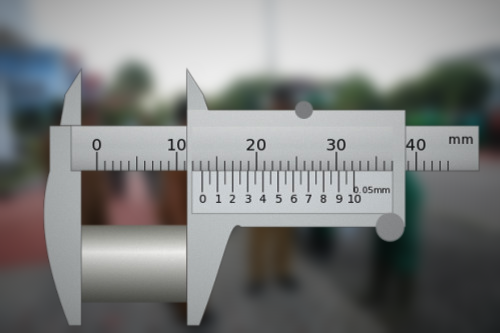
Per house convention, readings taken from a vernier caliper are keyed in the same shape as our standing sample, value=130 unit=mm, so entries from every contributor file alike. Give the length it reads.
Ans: value=13.2 unit=mm
